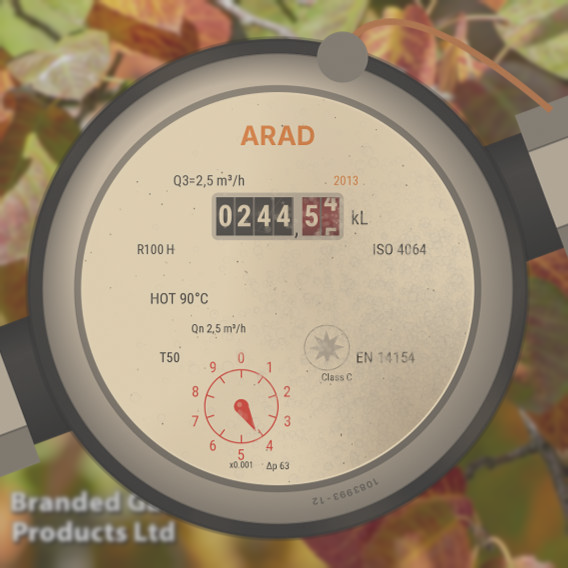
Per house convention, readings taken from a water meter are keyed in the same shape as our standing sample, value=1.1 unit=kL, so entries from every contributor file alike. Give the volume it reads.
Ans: value=244.544 unit=kL
